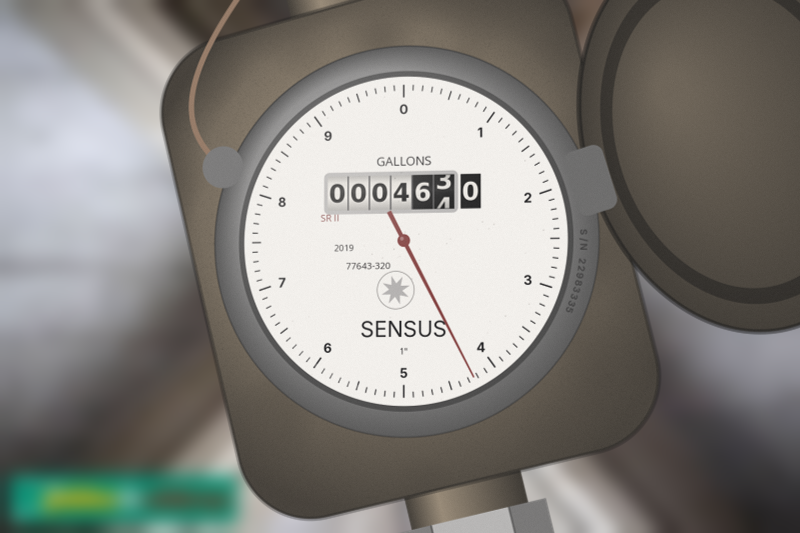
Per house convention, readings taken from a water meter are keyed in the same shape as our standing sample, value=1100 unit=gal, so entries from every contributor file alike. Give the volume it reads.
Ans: value=4634.2 unit=gal
